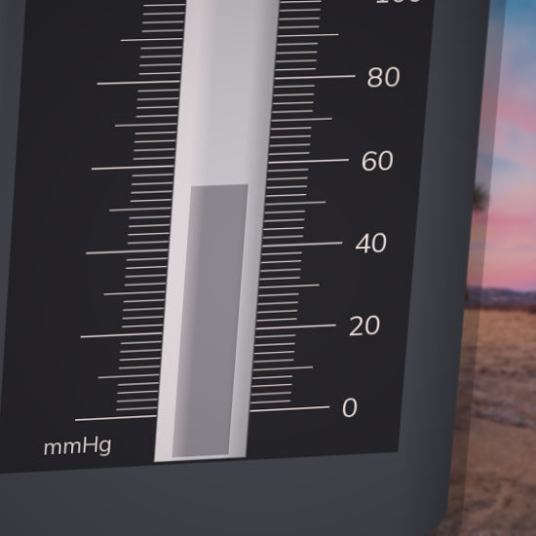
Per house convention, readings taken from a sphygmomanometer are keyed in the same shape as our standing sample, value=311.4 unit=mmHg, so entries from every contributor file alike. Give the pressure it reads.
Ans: value=55 unit=mmHg
